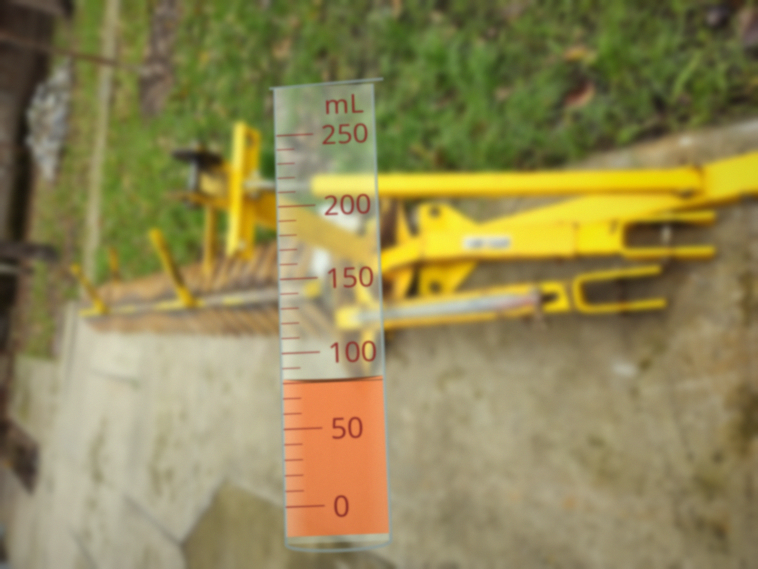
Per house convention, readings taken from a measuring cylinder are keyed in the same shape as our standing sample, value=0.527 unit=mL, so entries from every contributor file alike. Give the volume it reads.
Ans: value=80 unit=mL
